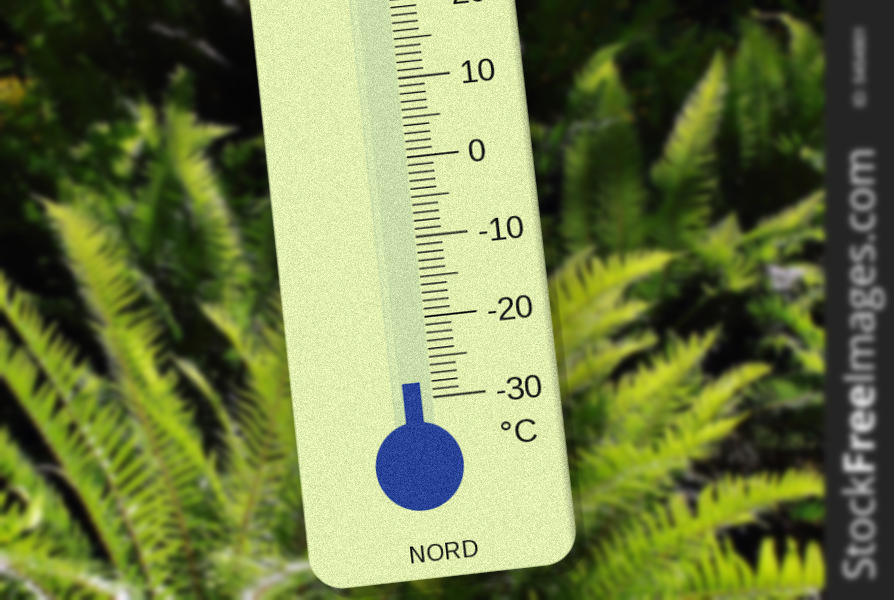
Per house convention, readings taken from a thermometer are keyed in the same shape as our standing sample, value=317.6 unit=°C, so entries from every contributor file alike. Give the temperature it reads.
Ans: value=-28 unit=°C
